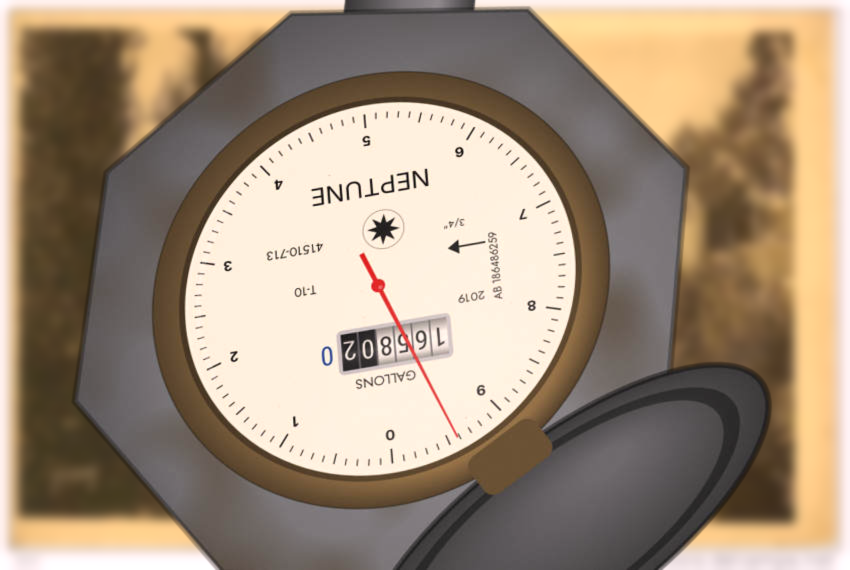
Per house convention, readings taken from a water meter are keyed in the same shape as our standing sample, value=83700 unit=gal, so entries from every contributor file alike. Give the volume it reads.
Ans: value=1658019.4 unit=gal
